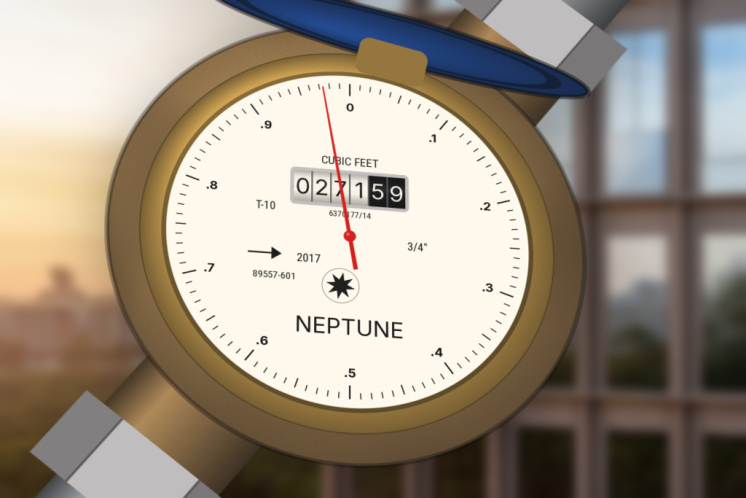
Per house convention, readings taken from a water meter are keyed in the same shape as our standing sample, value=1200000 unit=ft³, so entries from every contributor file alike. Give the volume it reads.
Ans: value=27158.97 unit=ft³
